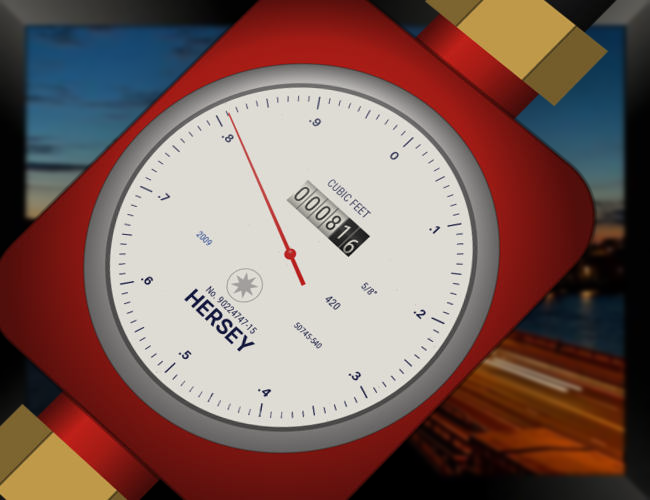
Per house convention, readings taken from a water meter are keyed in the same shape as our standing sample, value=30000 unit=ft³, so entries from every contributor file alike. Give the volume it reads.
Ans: value=815.81 unit=ft³
